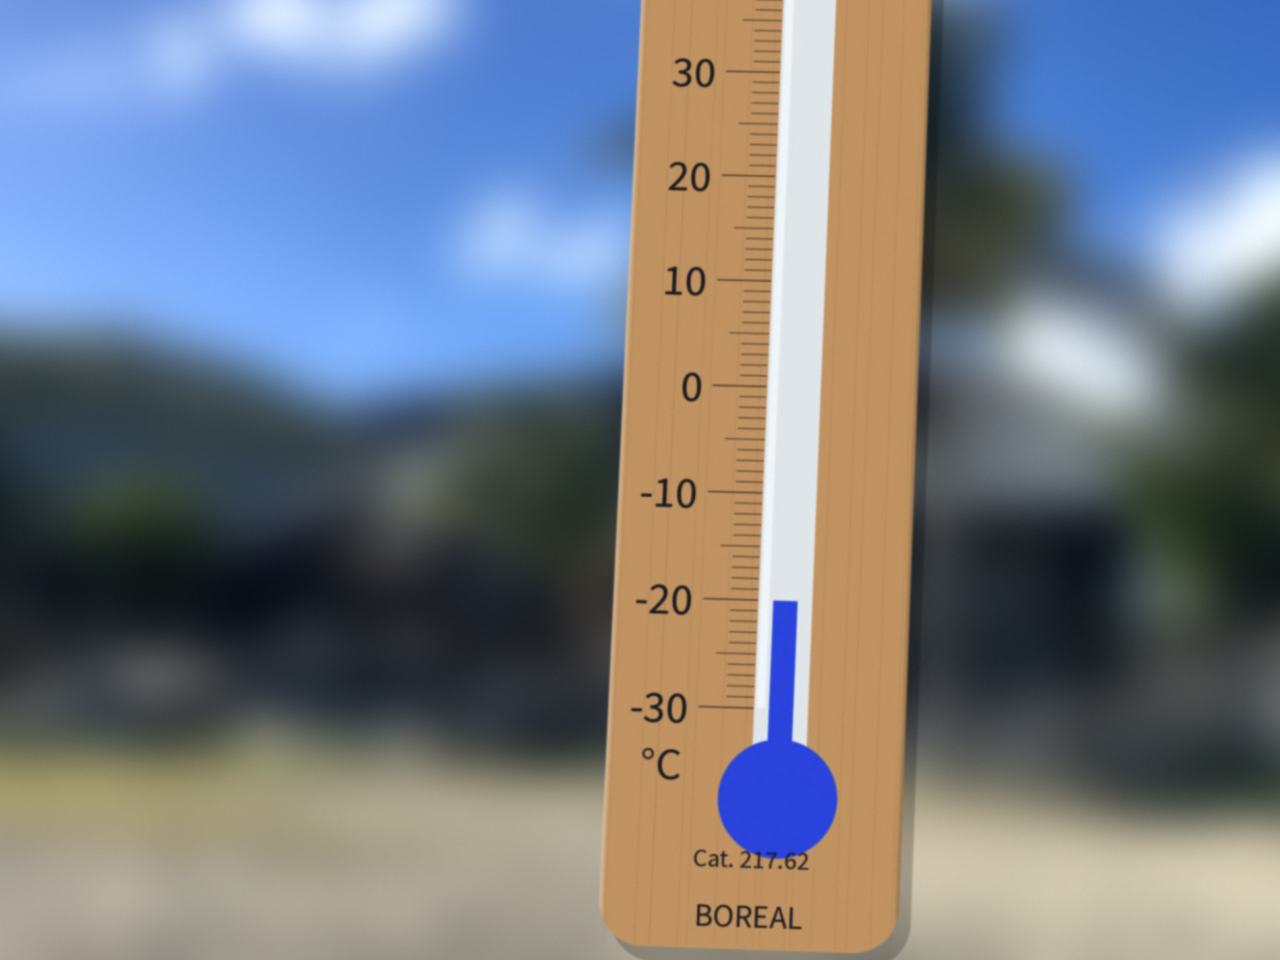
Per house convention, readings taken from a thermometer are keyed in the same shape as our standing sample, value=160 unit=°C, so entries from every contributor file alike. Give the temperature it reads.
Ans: value=-20 unit=°C
